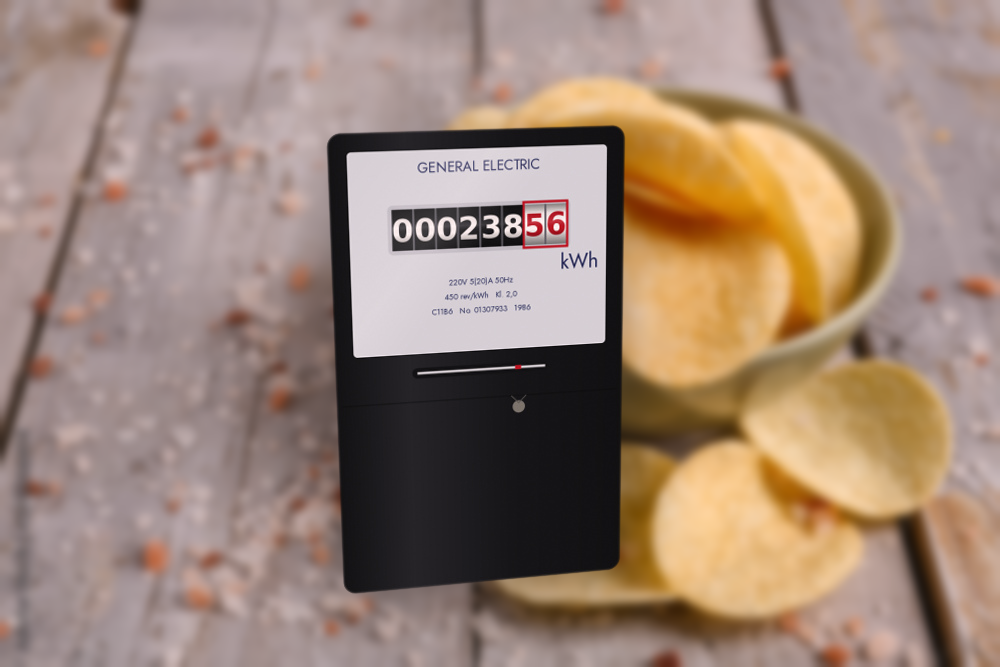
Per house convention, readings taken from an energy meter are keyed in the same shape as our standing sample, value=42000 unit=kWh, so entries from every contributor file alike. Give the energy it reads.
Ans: value=238.56 unit=kWh
